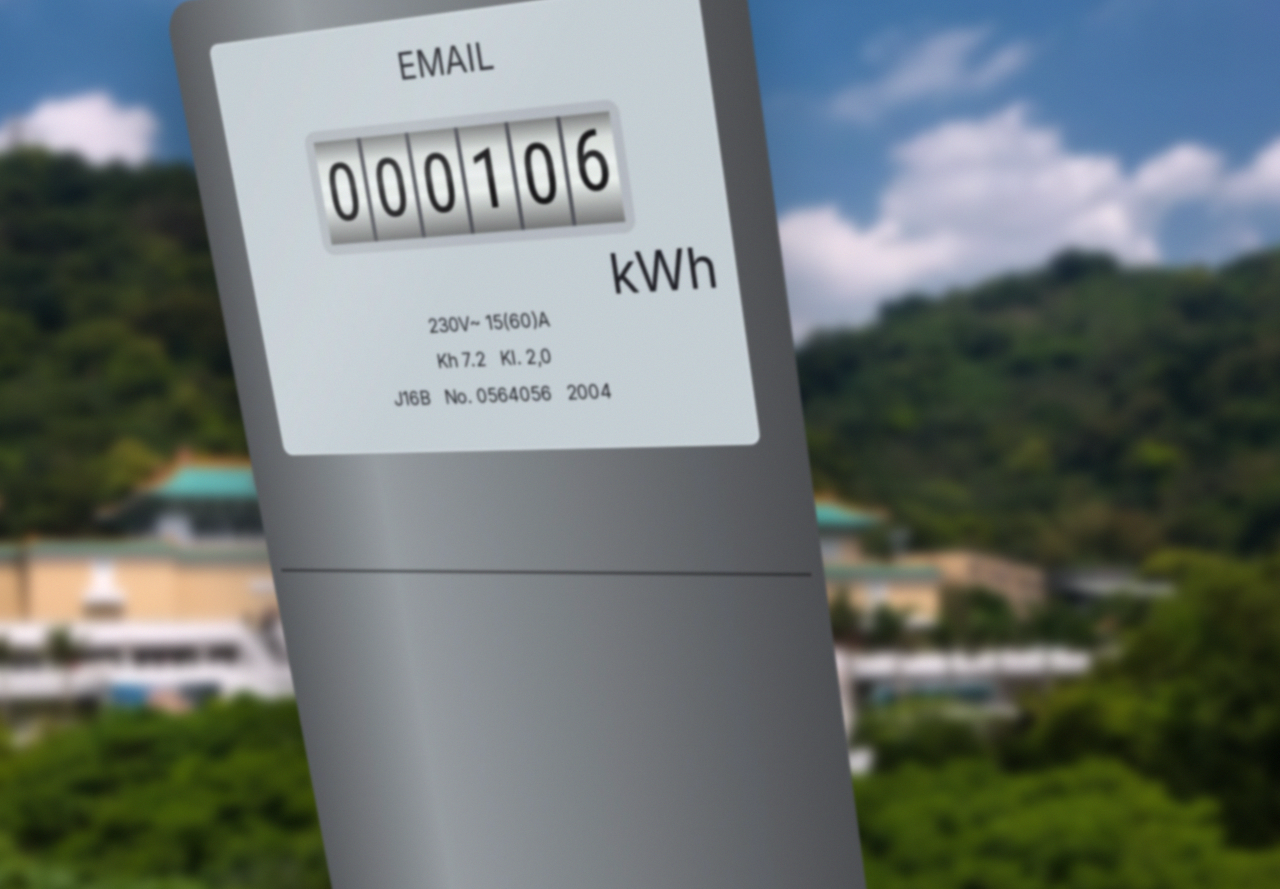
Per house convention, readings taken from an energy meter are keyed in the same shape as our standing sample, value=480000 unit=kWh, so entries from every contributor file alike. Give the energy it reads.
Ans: value=106 unit=kWh
